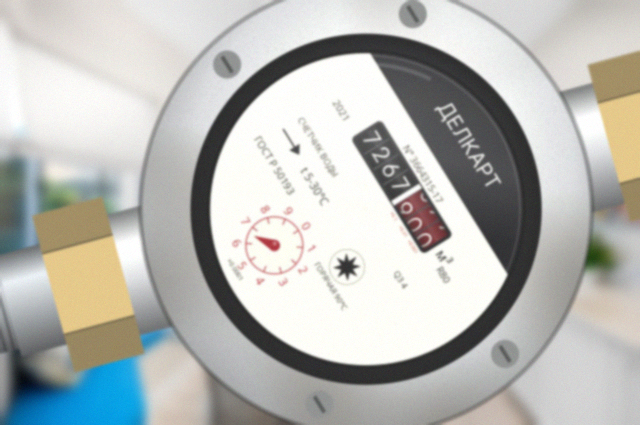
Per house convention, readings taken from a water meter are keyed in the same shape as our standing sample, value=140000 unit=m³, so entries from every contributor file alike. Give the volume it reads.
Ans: value=7267.8996 unit=m³
